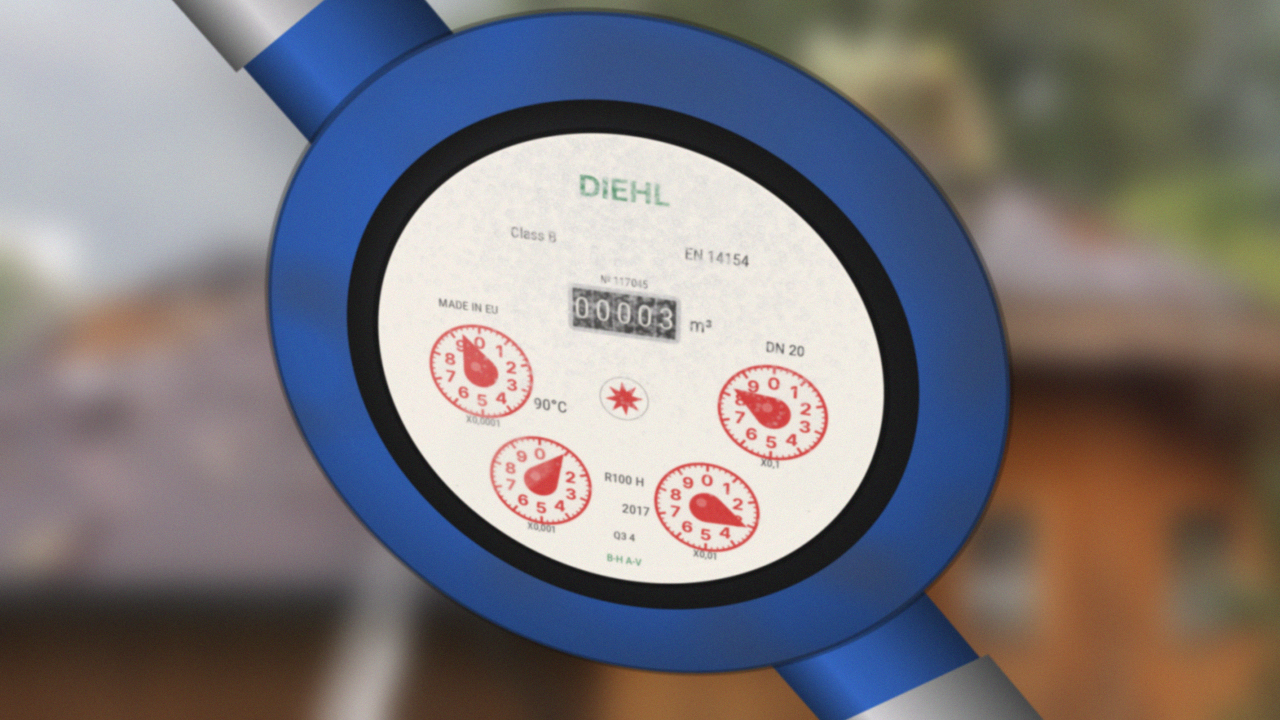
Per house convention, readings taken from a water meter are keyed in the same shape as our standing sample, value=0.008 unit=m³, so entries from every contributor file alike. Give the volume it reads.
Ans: value=3.8309 unit=m³
